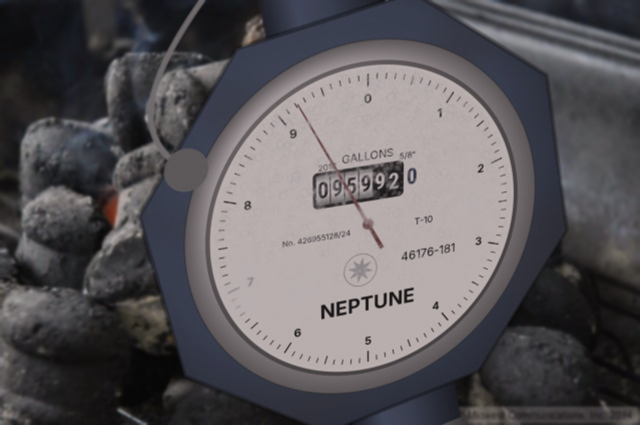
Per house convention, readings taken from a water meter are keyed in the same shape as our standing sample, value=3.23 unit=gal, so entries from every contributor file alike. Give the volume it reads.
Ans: value=959919.2 unit=gal
